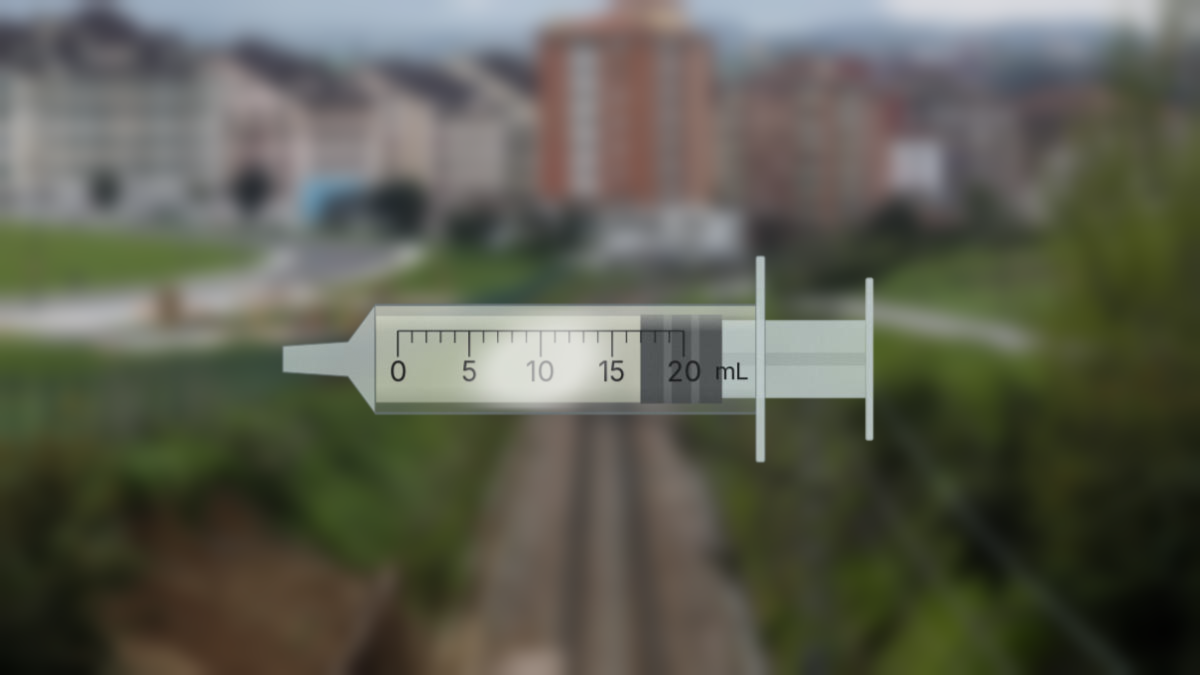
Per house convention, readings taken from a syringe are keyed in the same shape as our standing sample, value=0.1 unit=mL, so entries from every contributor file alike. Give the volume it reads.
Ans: value=17 unit=mL
